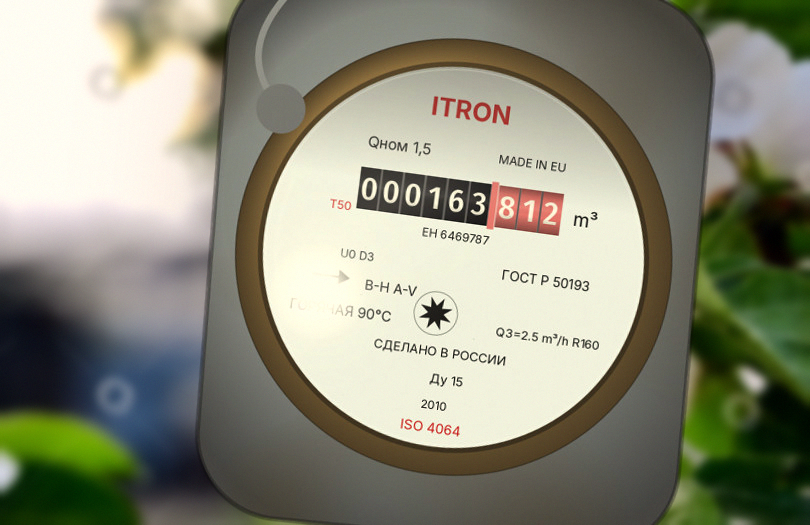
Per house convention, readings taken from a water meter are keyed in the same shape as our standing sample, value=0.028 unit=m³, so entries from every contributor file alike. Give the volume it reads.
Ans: value=163.812 unit=m³
